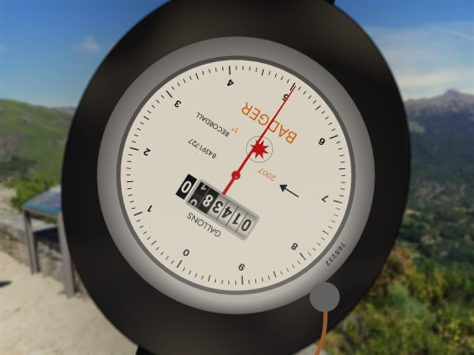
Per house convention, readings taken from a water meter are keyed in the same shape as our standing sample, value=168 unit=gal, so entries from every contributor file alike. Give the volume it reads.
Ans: value=143805.0 unit=gal
